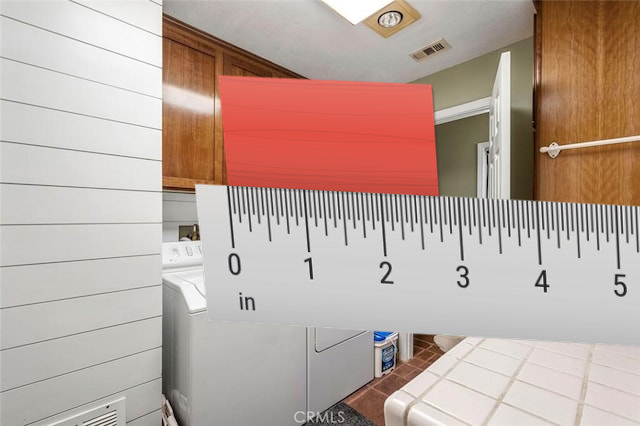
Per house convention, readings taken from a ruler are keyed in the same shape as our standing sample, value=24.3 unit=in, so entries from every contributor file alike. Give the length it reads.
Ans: value=2.75 unit=in
